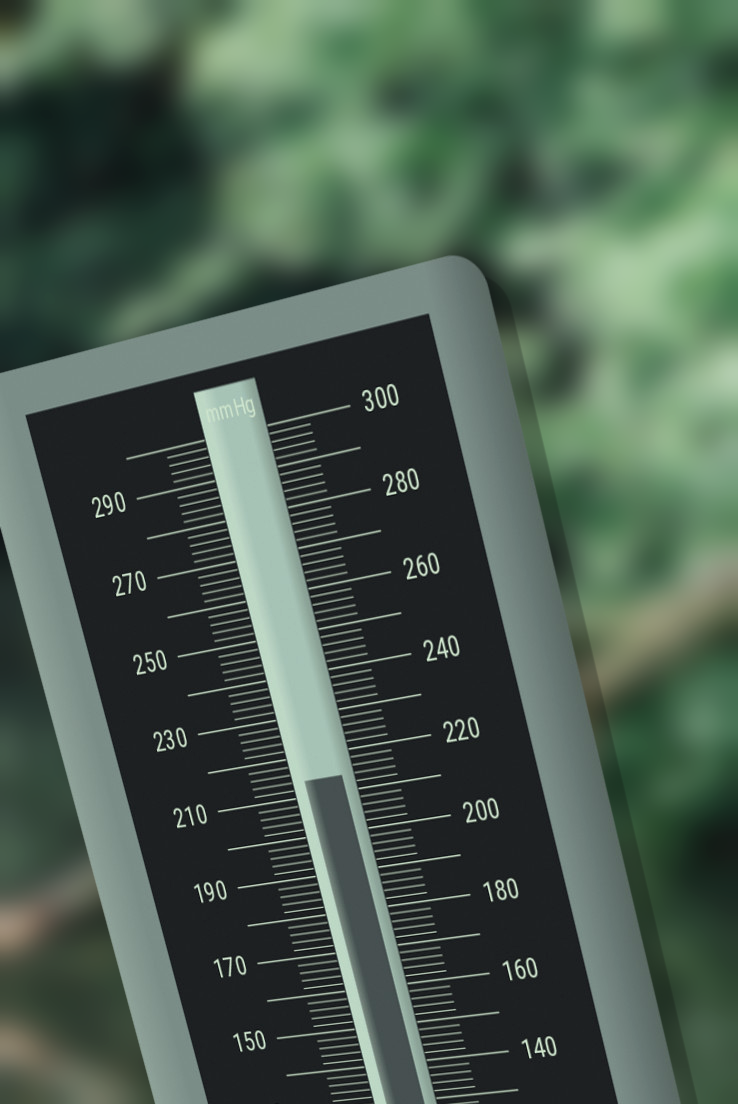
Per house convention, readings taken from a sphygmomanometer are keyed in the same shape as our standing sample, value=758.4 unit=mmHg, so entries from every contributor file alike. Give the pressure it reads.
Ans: value=214 unit=mmHg
